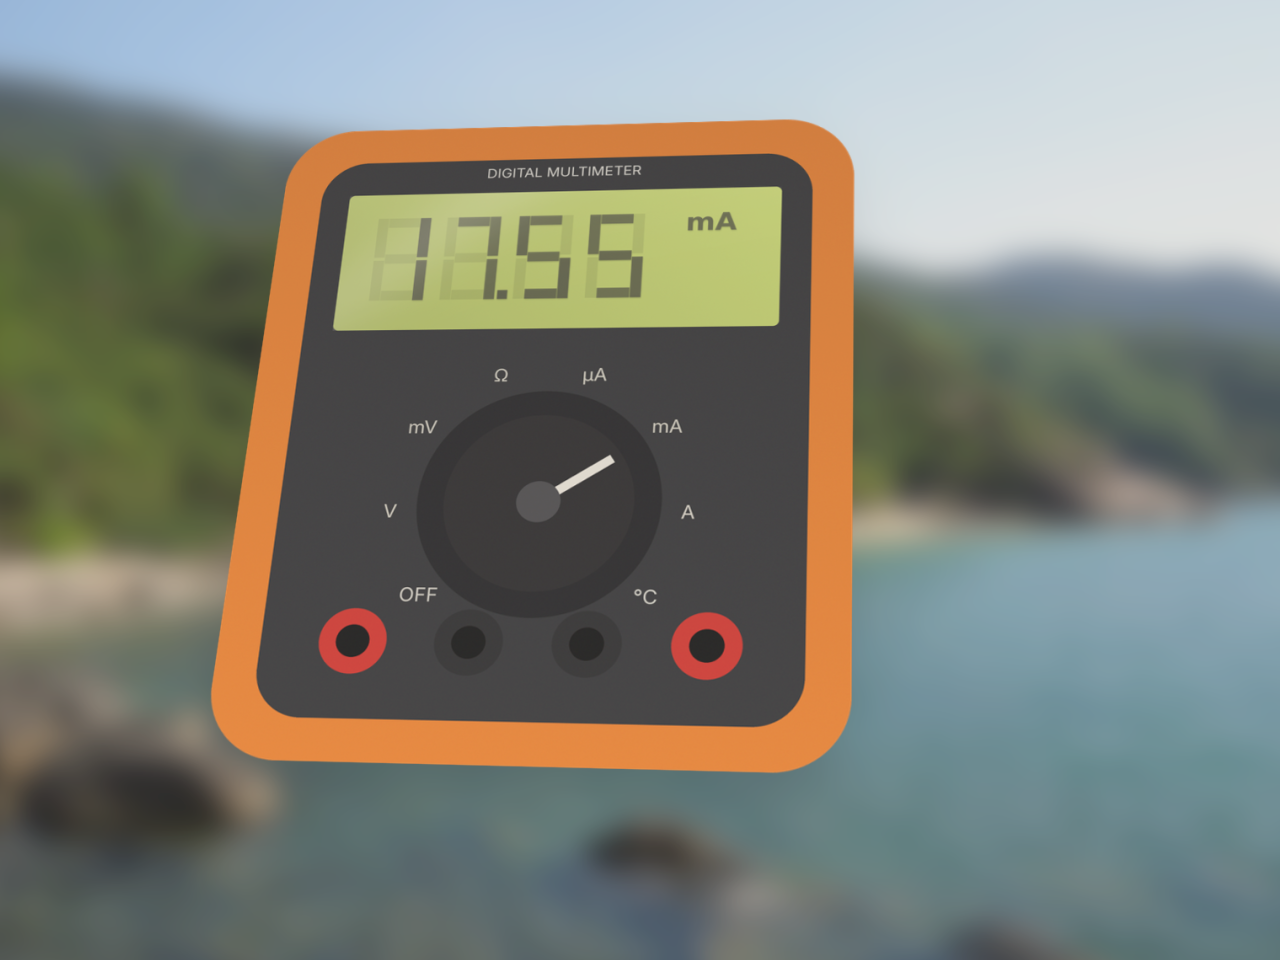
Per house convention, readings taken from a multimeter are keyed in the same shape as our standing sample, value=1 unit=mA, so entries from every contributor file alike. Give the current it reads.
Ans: value=17.55 unit=mA
